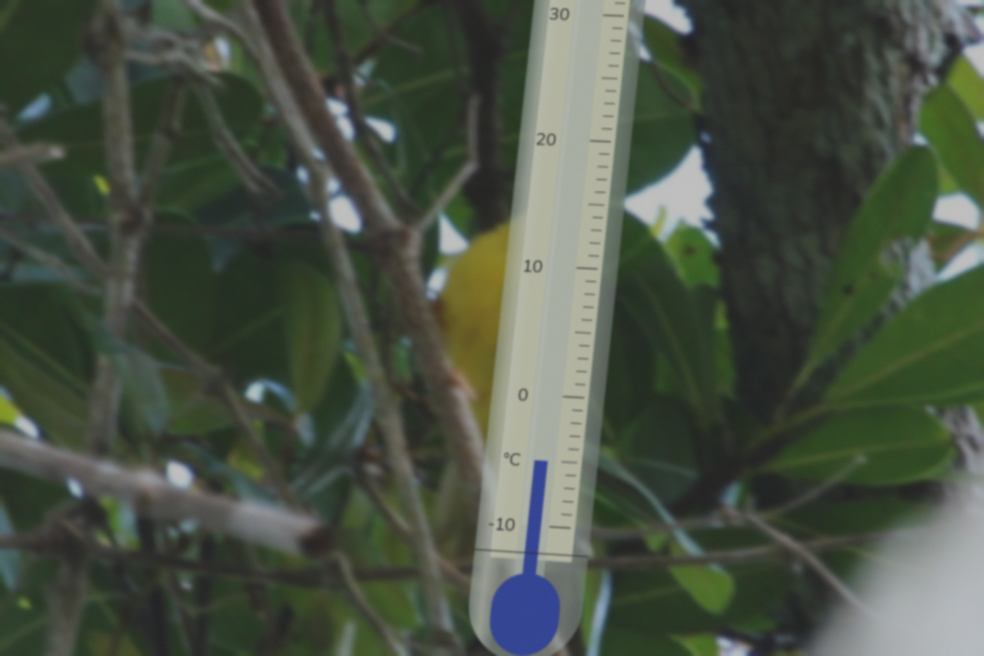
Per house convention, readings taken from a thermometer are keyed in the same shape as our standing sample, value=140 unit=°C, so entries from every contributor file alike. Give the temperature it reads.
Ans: value=-5 unit=°C
